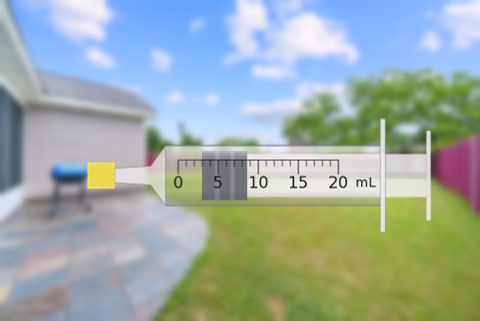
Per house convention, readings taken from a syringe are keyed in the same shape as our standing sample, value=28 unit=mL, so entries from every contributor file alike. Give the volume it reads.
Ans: value=3 unit=mL
